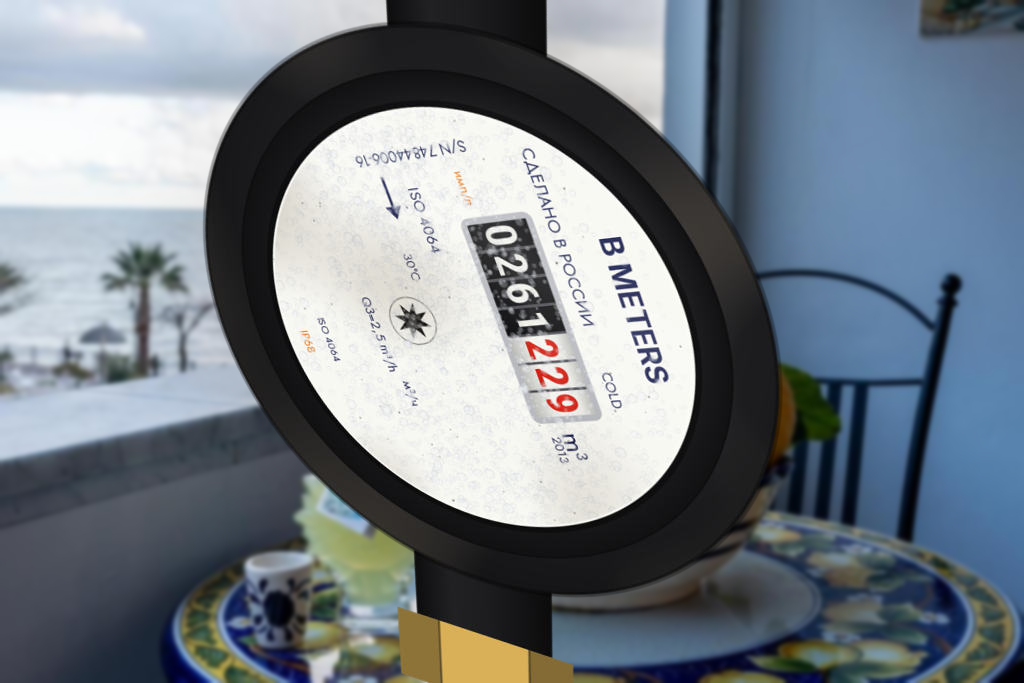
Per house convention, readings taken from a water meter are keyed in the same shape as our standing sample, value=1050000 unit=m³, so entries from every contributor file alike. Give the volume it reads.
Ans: value=261.229 unit=m³
